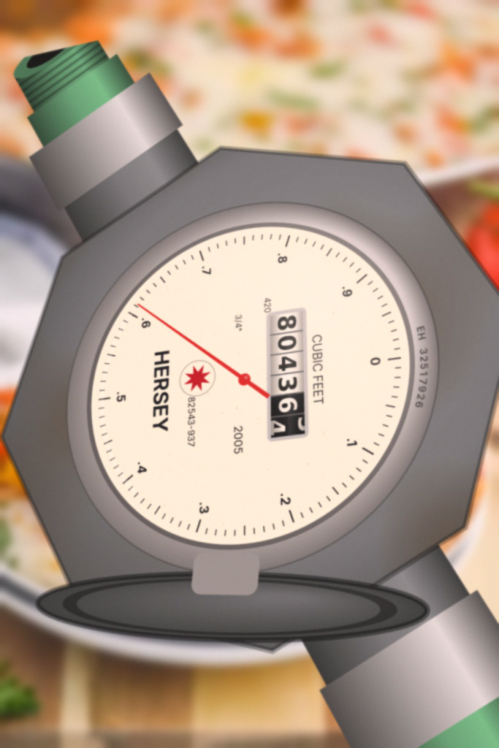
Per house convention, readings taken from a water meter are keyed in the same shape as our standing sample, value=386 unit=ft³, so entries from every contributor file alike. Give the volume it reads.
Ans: value=804363.61 unit=ft³
